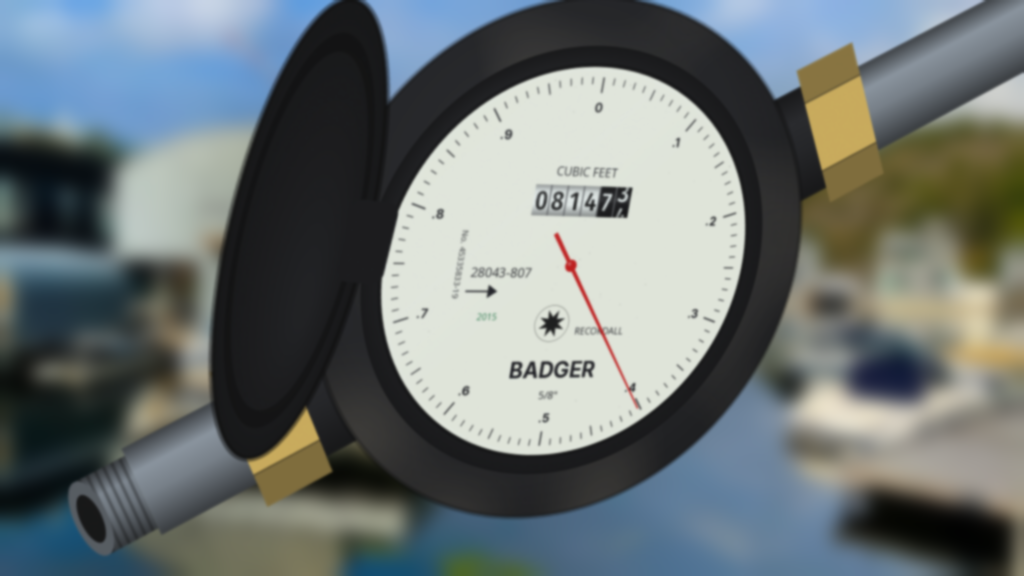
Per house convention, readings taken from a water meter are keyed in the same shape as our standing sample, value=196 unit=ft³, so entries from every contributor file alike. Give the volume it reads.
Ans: value=81473.40 unit=ft³
